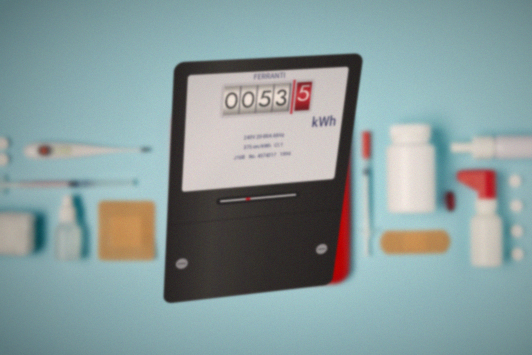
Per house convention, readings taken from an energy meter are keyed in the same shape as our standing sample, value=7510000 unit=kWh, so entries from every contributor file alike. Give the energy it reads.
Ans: value=53.5 unit=kWh
